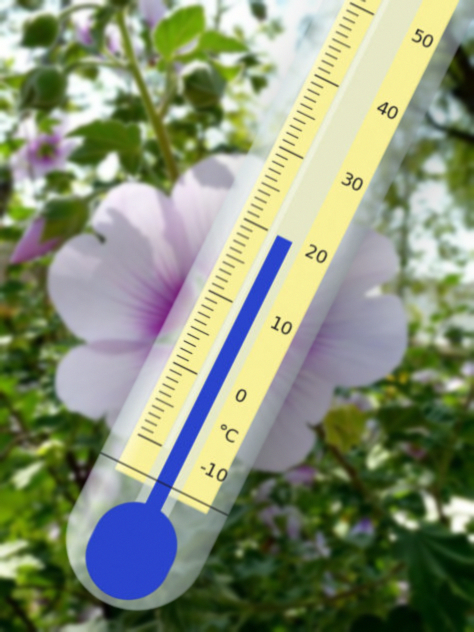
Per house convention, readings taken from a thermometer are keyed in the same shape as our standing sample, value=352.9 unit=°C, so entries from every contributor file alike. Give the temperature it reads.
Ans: value=20 unit=°C
